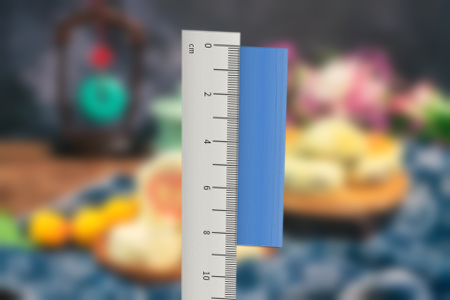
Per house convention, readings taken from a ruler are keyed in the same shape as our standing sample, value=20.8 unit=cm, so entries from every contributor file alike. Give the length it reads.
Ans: value=8.5 unit=cm
